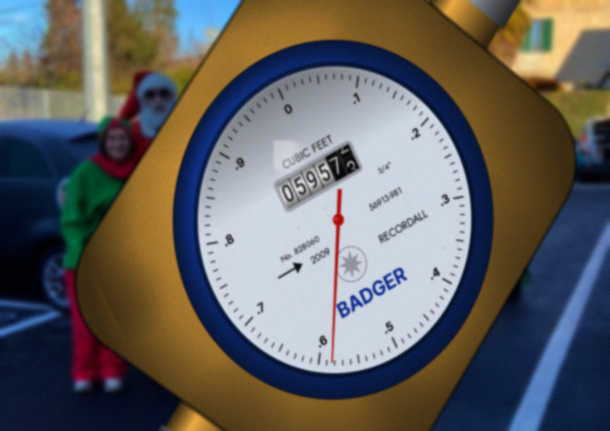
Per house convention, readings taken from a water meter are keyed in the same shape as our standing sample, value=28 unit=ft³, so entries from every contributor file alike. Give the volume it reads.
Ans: value=59572.58 unit=ft³
